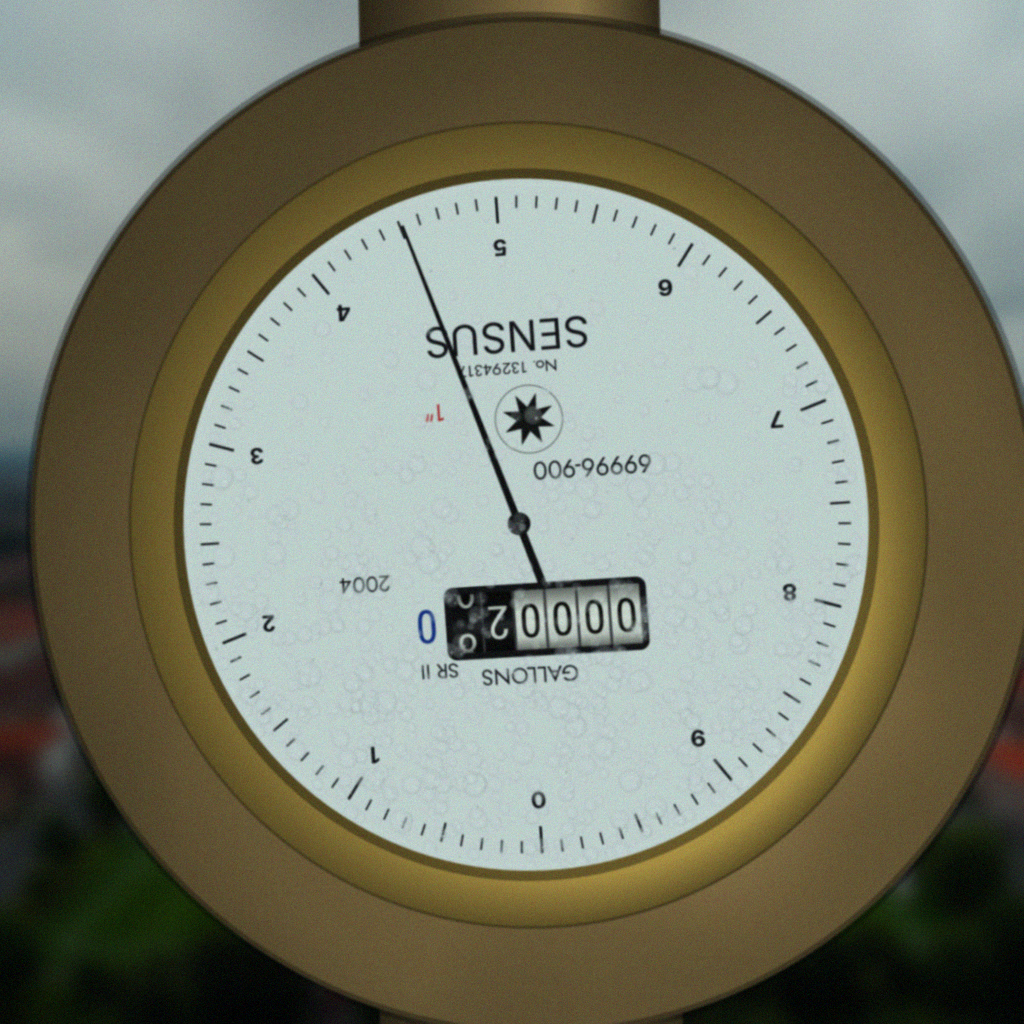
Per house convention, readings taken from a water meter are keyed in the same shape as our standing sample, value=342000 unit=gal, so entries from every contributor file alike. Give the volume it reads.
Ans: value=284.5 unit=gal
